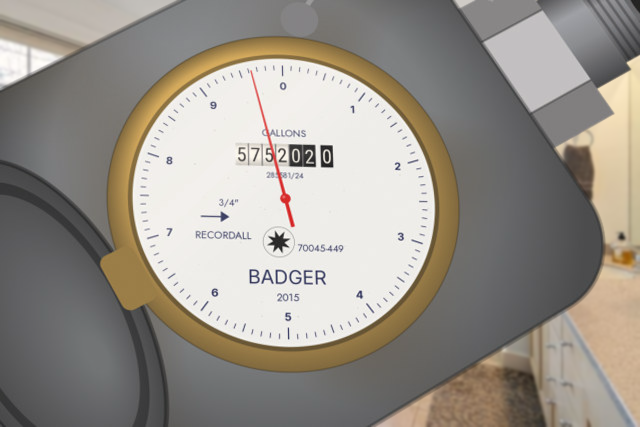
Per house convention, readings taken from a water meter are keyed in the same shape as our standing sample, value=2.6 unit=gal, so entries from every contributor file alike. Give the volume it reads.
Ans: value=5752019.6 unit=gal
